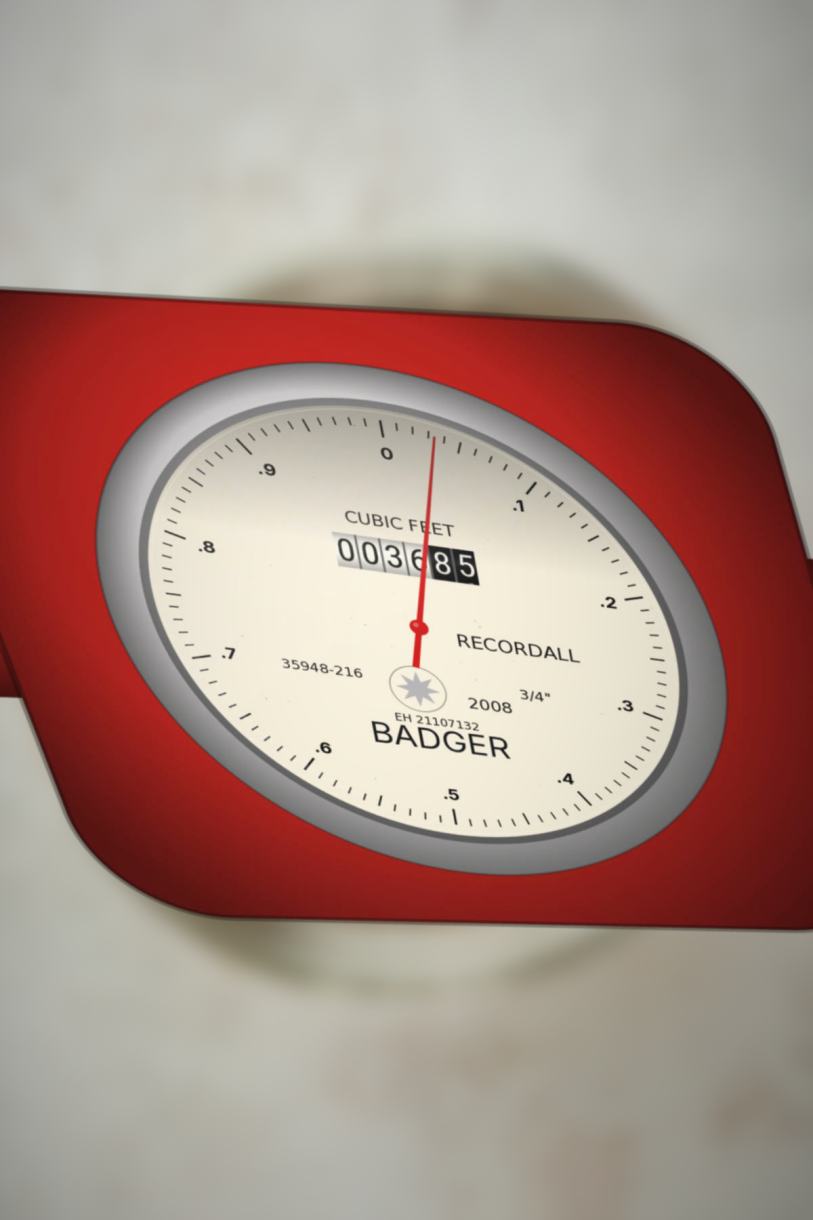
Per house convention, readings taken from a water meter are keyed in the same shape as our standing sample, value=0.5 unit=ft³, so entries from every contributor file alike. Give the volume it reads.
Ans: value=3685.03 unit=ft³
